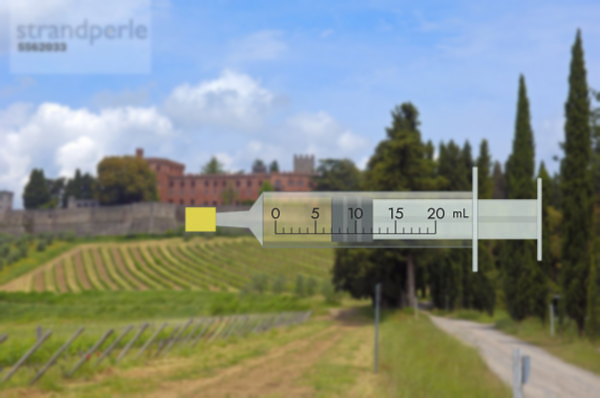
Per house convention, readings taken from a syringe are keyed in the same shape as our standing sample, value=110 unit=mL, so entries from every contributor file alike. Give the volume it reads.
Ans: value=7 unit=mL
